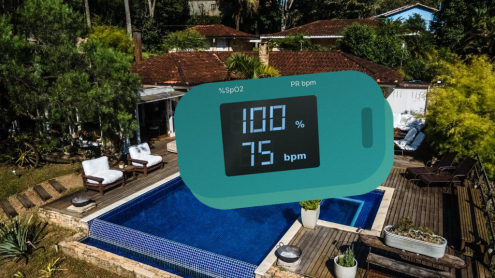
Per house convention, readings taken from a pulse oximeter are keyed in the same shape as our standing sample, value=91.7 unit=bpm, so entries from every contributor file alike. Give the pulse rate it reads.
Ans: value=75 unit=bpm
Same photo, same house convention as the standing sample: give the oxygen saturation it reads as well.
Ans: value=100 unit=%
